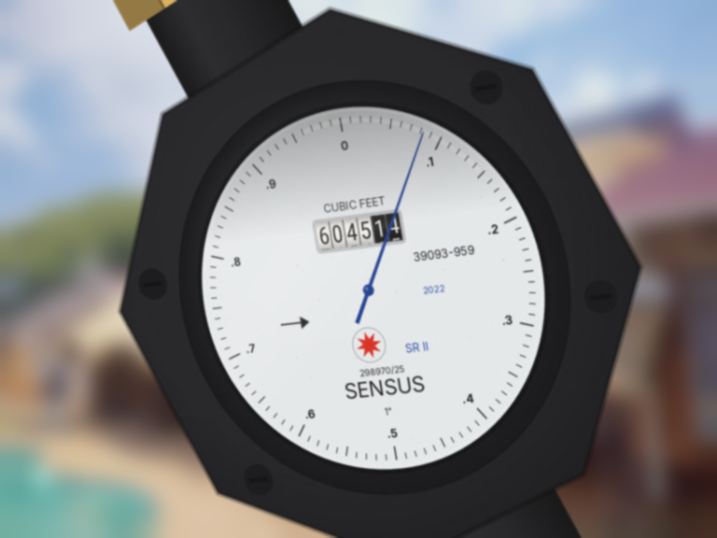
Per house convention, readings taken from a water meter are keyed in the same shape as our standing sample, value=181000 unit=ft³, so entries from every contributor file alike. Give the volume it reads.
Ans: value=604514.08 unit=ft³
